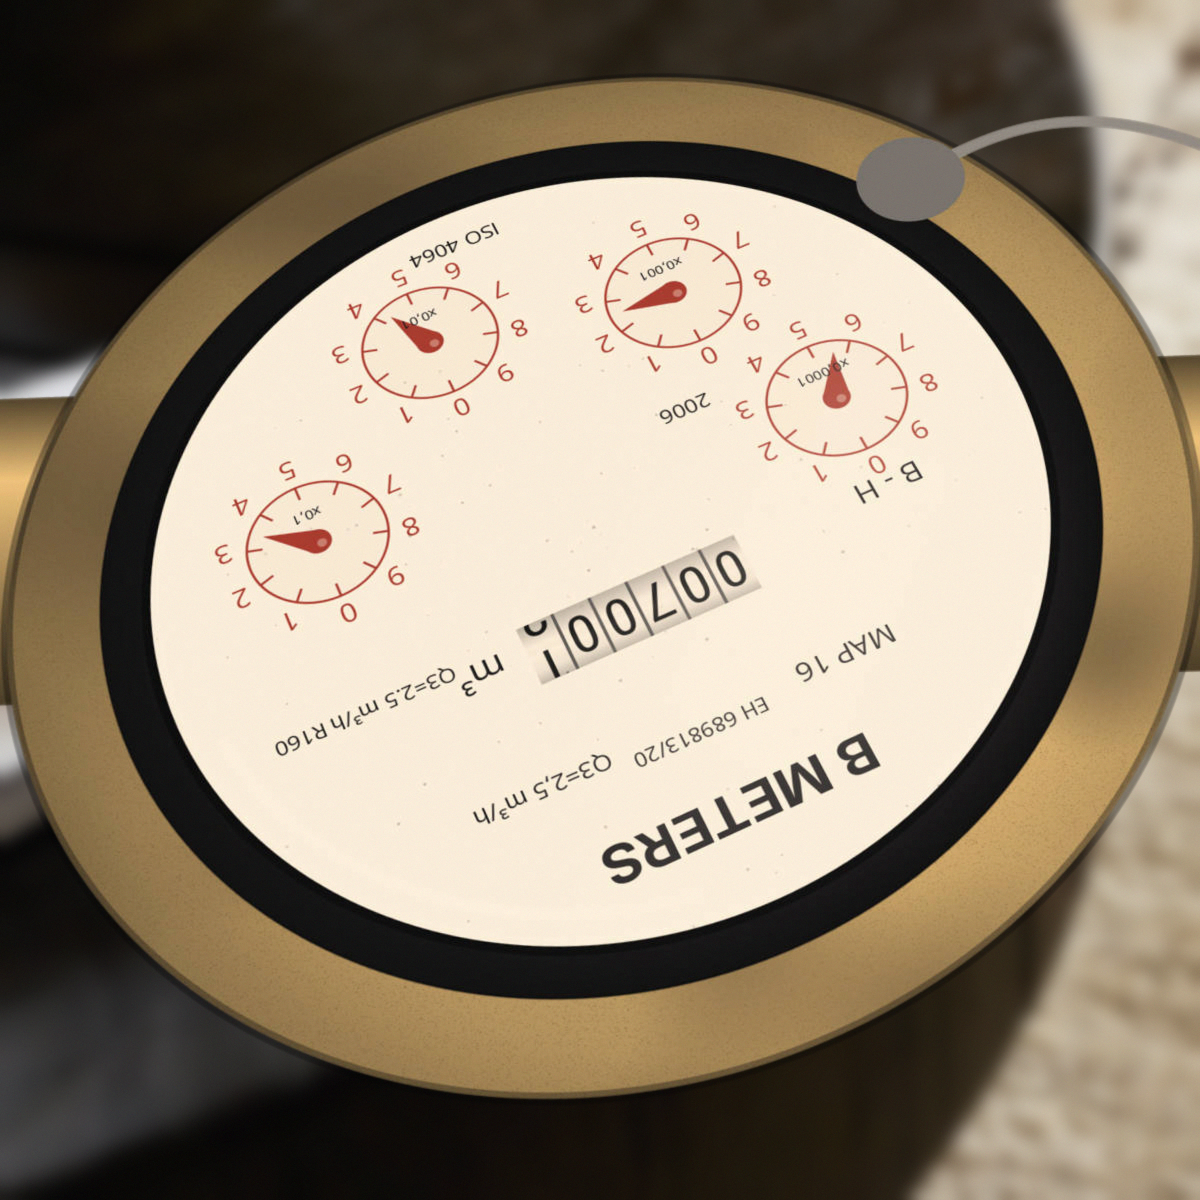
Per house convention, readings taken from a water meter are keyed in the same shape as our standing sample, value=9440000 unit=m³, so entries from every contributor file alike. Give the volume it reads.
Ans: value=7001.3425 unit=m³
